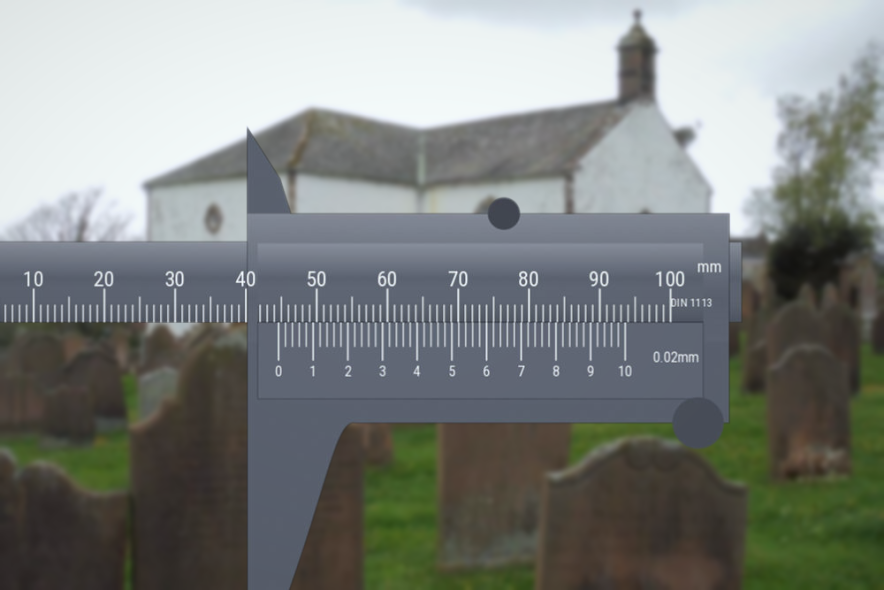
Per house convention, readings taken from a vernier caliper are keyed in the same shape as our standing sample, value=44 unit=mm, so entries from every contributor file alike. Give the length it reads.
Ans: value=44.6 unit=mm
